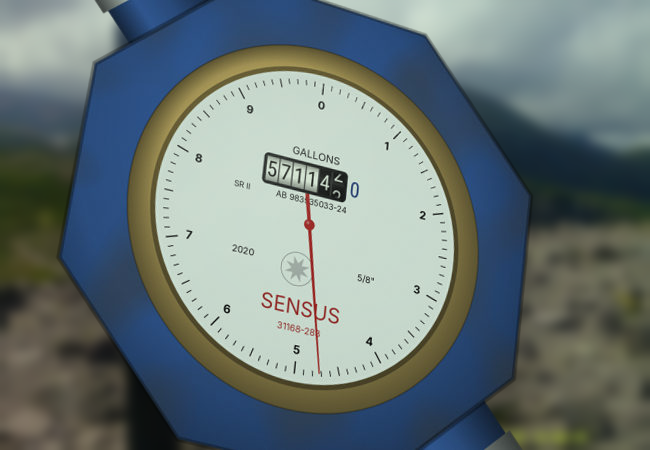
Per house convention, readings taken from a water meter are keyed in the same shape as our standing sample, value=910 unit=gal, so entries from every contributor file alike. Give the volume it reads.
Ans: value=5711424.7 unit=gal
